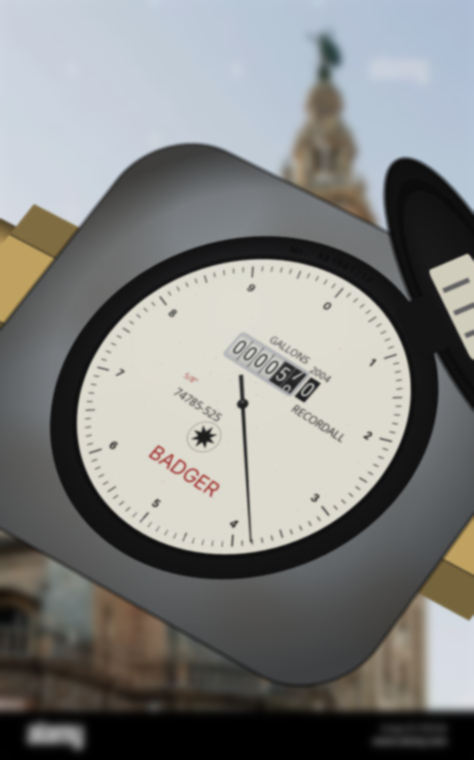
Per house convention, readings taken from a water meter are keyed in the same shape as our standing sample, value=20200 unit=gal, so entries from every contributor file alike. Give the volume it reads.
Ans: value=573.8 unit=gal
